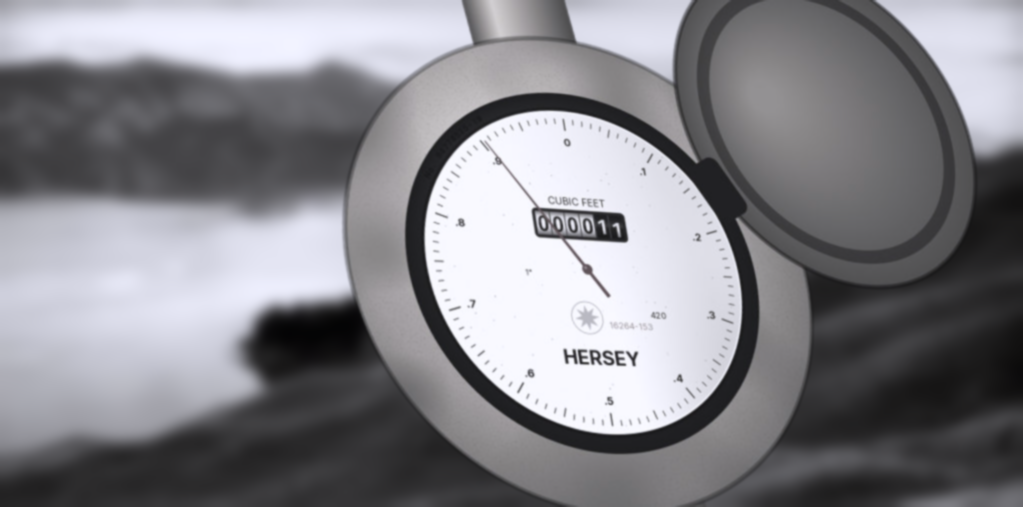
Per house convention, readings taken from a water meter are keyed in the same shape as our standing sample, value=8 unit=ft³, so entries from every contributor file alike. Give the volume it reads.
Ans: value=10.90 unit=ft³
